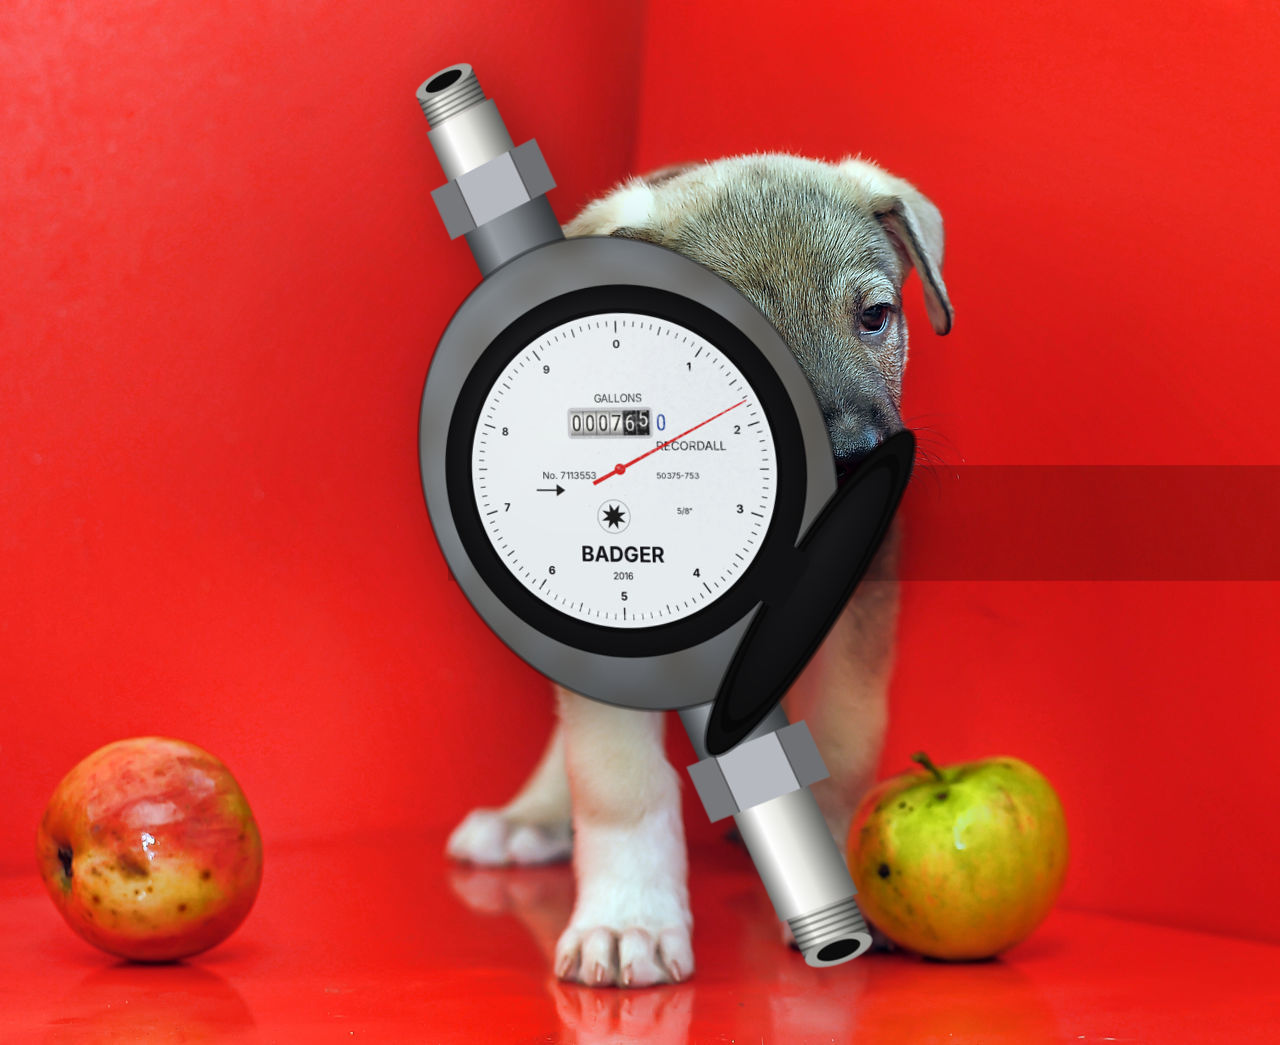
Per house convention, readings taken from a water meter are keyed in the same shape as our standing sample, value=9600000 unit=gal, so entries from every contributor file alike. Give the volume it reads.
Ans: value=7651.7 unit=gal
